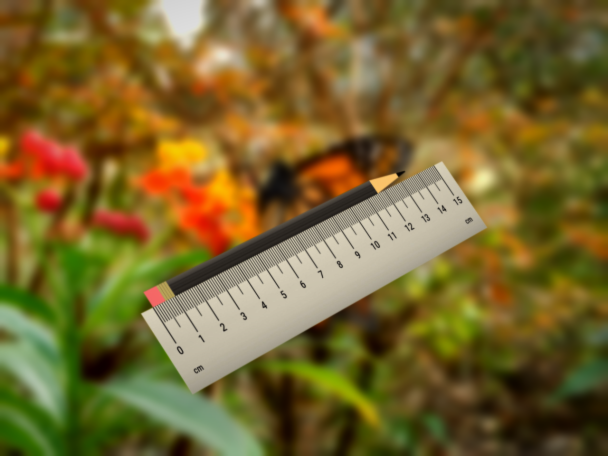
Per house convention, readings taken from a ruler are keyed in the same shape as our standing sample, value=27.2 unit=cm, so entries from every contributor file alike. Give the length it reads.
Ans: value=13.5 unit=cm
